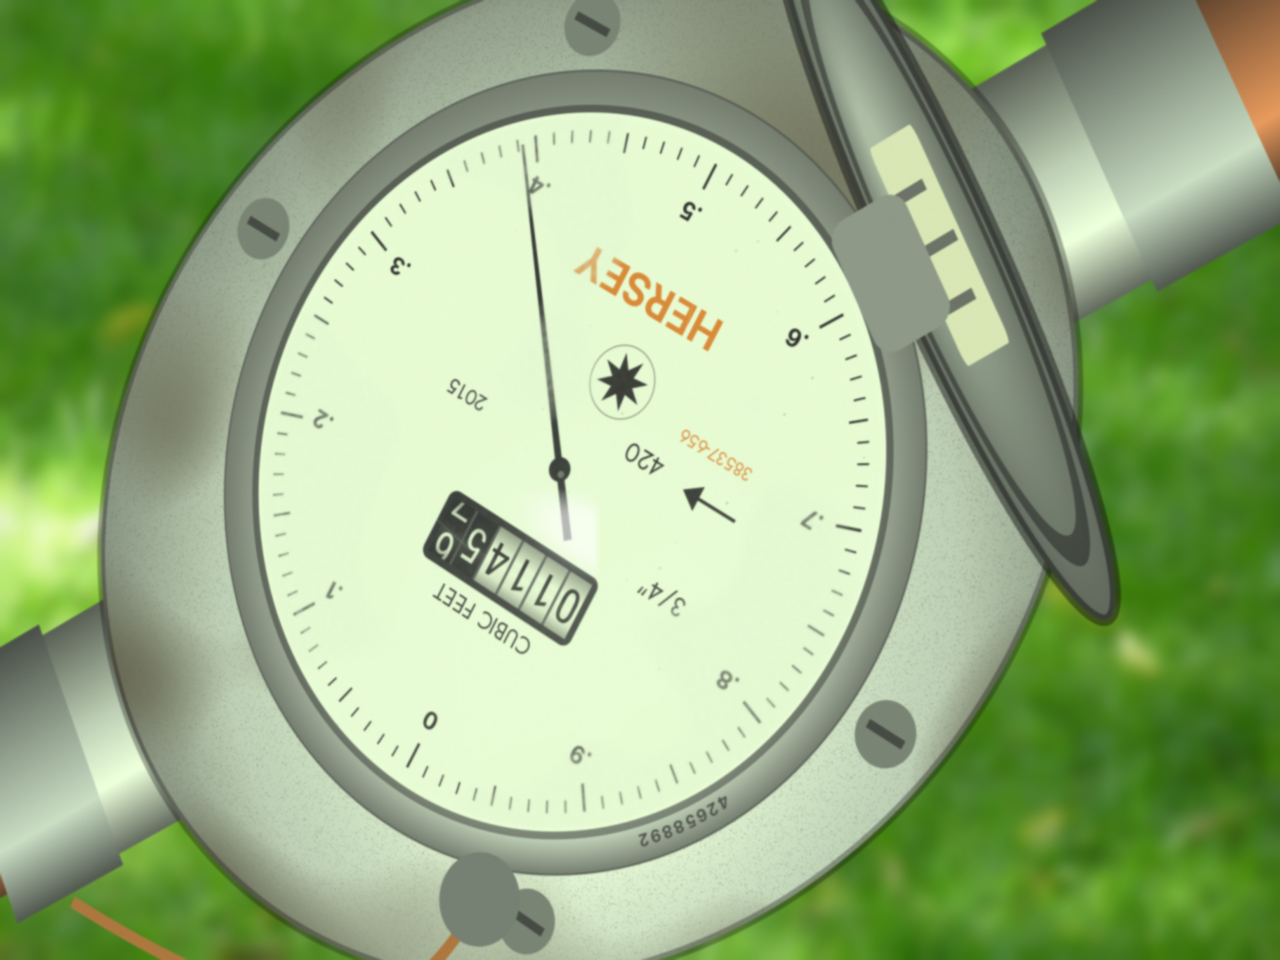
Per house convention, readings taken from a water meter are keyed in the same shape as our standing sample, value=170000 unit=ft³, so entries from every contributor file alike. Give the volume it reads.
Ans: value=11456.39 unit=ft³
